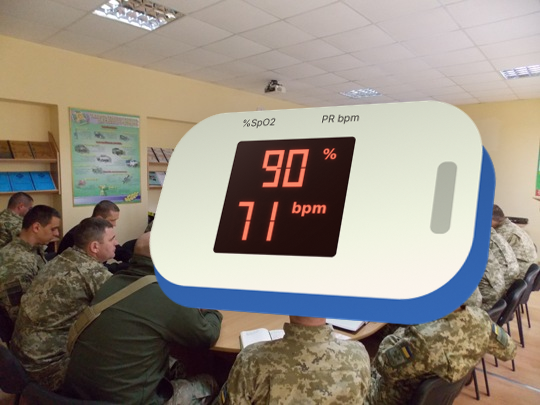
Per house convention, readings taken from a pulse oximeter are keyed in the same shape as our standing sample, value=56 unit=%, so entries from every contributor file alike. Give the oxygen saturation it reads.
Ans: value=90 unit=%
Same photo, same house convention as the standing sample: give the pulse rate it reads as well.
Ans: value=71 unit=bpm
